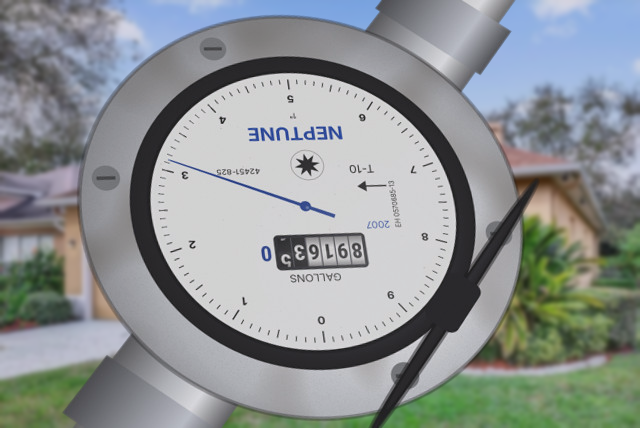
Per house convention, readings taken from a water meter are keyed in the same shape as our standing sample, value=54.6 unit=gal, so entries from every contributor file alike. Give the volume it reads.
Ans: value=8916353.1 unit=gal
